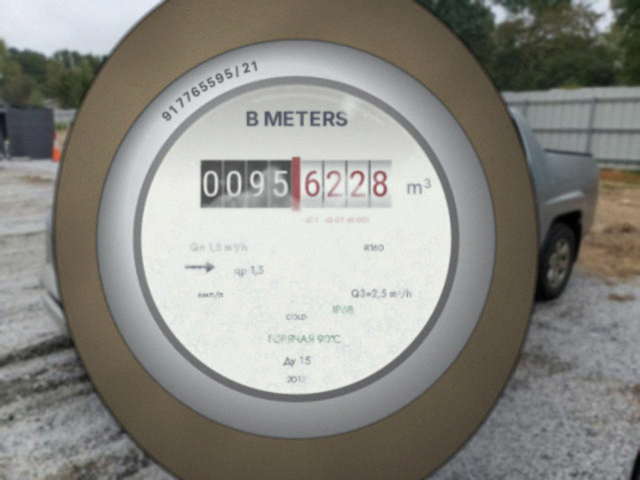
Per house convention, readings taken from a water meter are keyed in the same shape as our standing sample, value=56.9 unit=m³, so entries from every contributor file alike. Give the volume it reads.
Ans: value=95.6228 unit=m³
